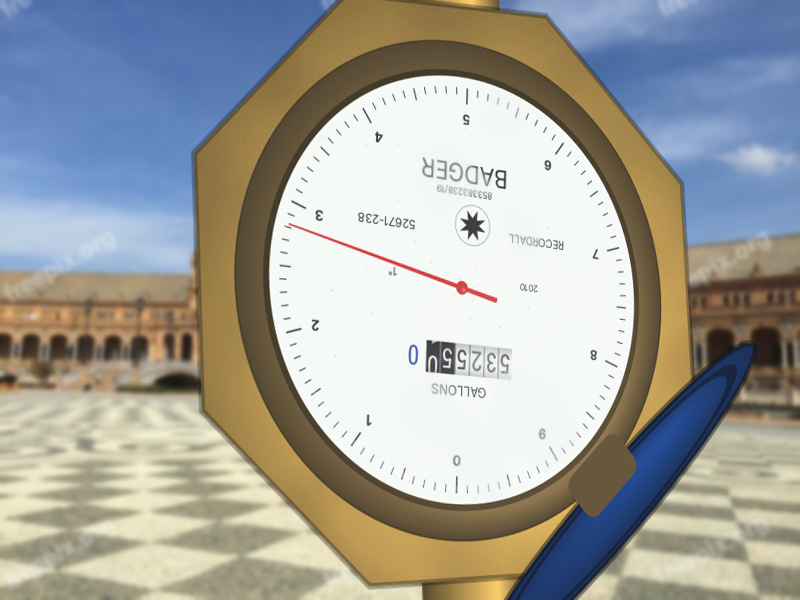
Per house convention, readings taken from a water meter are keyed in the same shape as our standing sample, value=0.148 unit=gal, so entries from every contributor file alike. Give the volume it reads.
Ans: value=5325502.8 unit=gal
